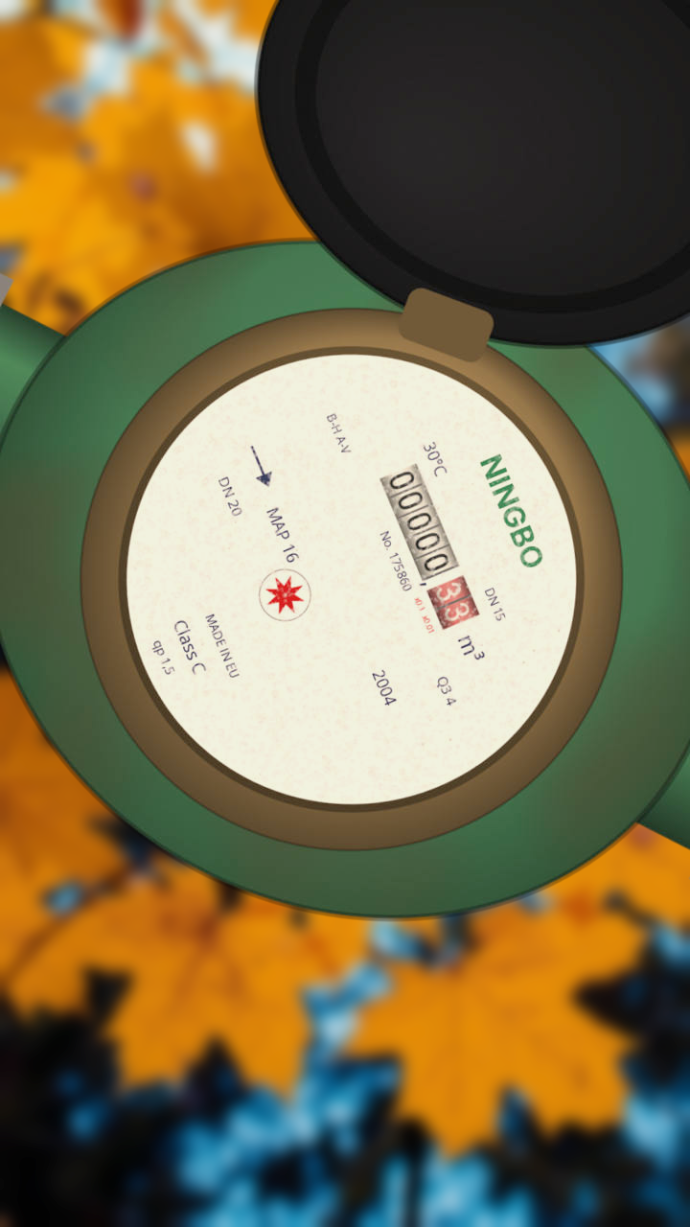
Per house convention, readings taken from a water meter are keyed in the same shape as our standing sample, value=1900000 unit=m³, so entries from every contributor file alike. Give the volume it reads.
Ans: value=0.33 unit=m³
